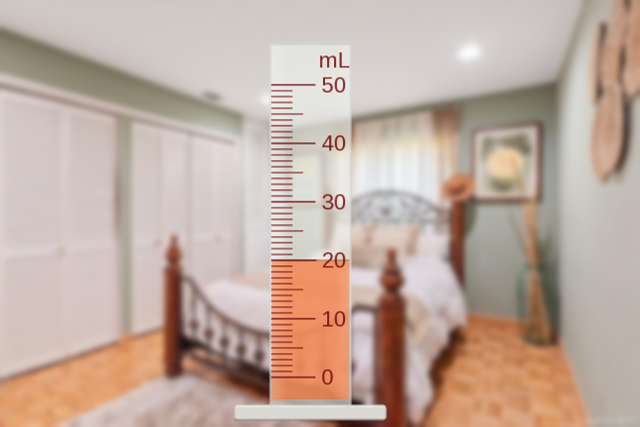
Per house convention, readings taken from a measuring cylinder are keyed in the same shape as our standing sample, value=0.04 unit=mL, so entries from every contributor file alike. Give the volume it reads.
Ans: value=20 unit=mL
